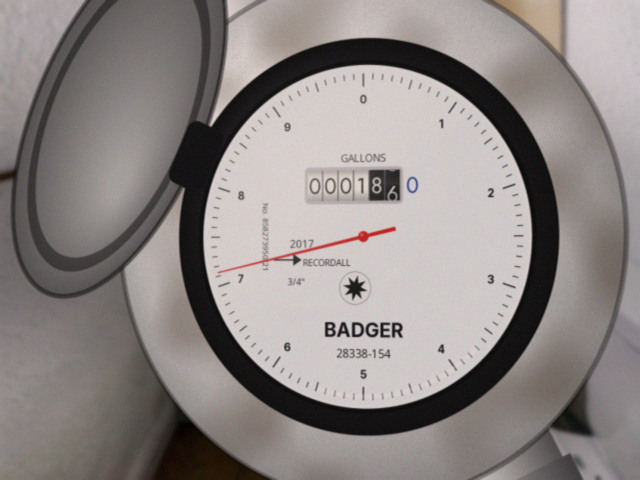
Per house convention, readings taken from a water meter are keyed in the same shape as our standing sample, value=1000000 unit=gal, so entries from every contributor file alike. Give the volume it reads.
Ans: value=1857.1 unit=gal
